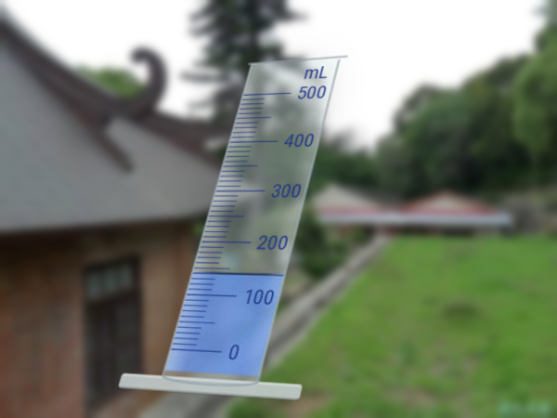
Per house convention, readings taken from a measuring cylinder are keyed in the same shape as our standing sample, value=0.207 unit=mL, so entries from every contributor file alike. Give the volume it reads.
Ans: value=140 unit=mL
